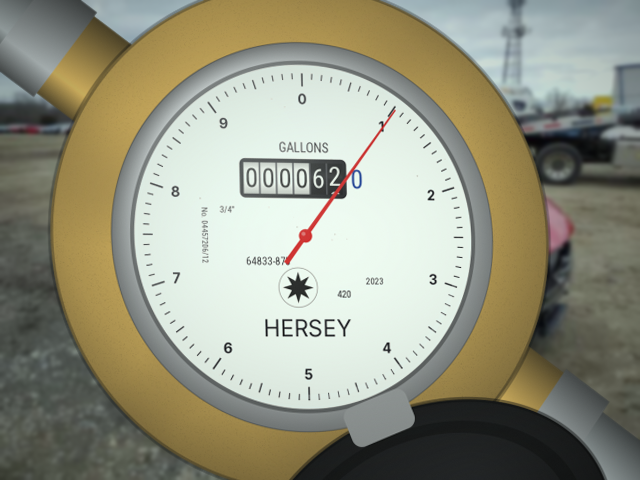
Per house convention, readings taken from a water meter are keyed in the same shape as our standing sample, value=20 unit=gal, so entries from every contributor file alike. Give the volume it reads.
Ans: value=621.0 unit=gal
